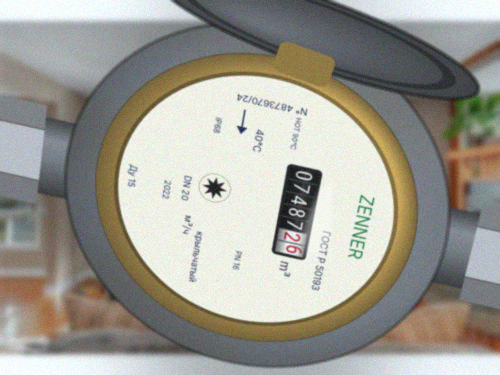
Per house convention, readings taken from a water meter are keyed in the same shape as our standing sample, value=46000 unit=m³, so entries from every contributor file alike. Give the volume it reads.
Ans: value=7487.26 unit=m³
